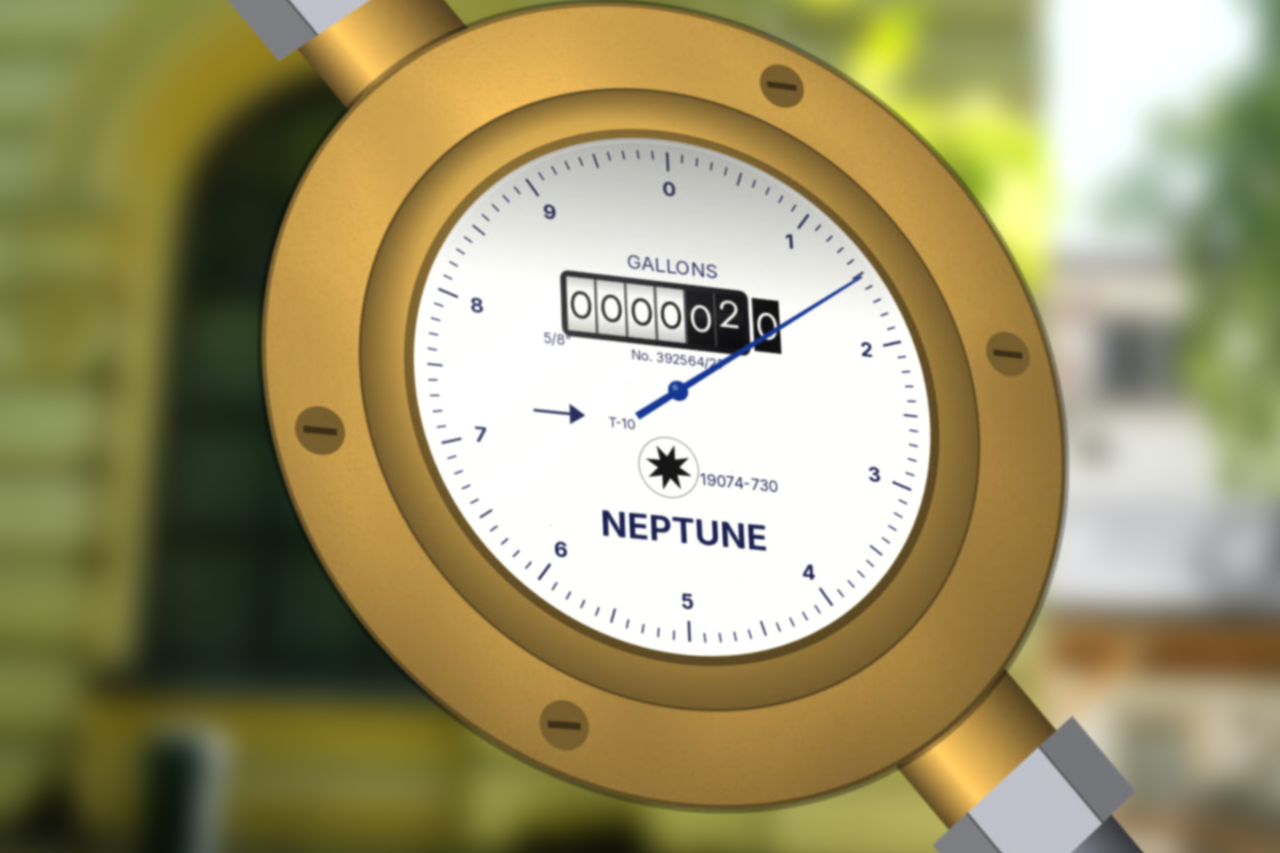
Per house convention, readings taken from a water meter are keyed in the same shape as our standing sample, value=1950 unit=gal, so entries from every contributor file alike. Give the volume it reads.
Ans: value=21.5 unit=gal
